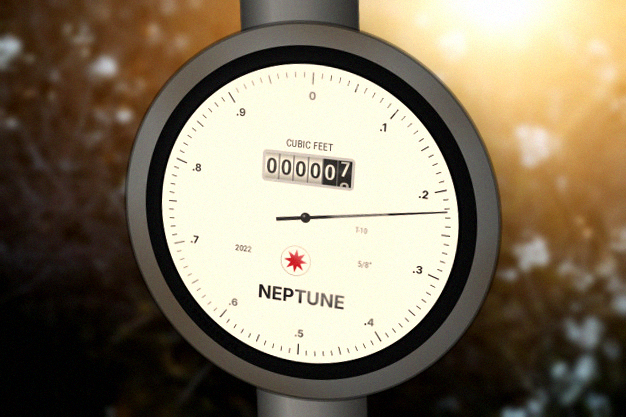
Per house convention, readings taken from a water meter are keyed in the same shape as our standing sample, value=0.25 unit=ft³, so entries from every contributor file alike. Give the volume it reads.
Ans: value=7.22 unit=ft³
